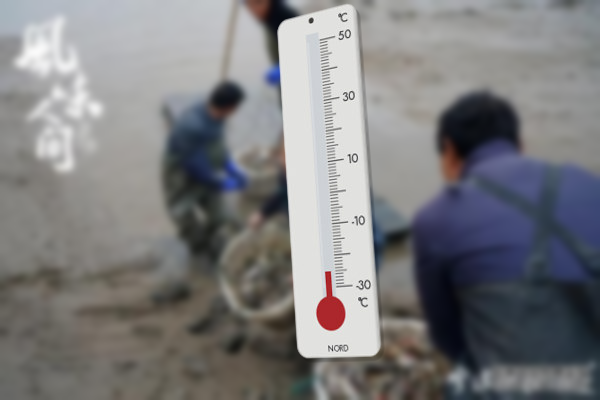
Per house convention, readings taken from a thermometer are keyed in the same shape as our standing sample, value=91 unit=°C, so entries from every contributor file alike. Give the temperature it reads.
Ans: value=-25 unit=°C
